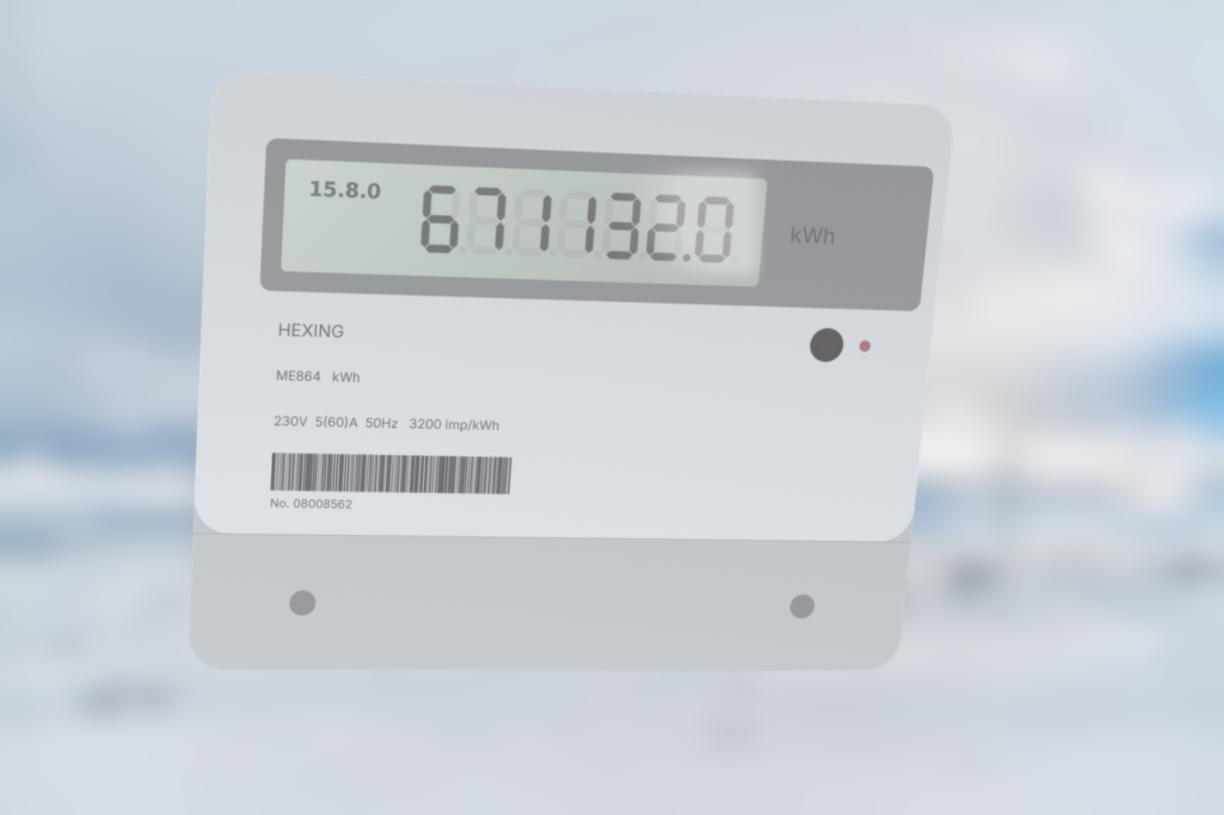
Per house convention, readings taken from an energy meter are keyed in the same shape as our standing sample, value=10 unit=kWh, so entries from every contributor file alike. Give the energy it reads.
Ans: value=671132.0 unit=kWh
